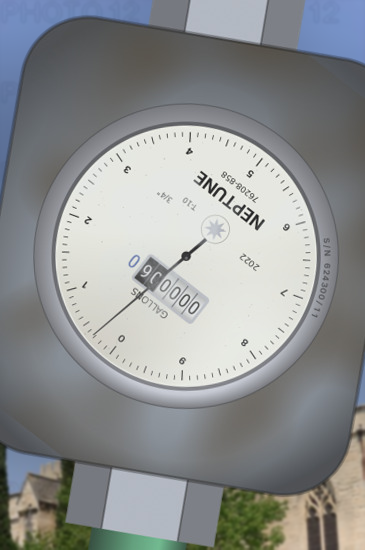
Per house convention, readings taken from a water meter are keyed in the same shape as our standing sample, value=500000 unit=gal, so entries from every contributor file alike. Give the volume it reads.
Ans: value=60.3 unit=gal
